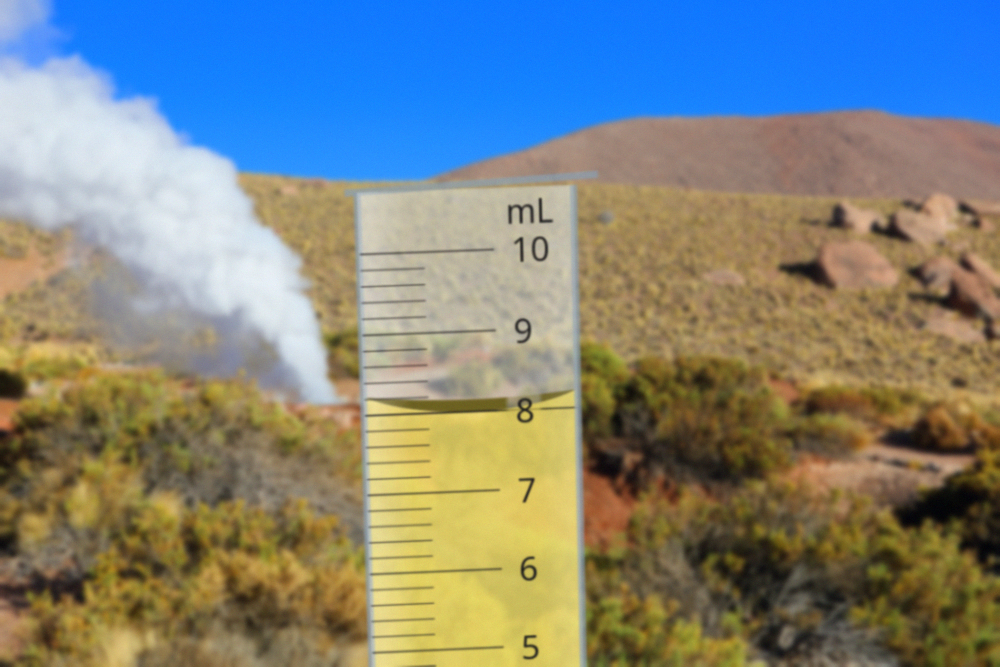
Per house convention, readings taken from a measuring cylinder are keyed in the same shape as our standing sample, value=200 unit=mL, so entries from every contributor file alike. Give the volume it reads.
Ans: value=8 unit=mL
